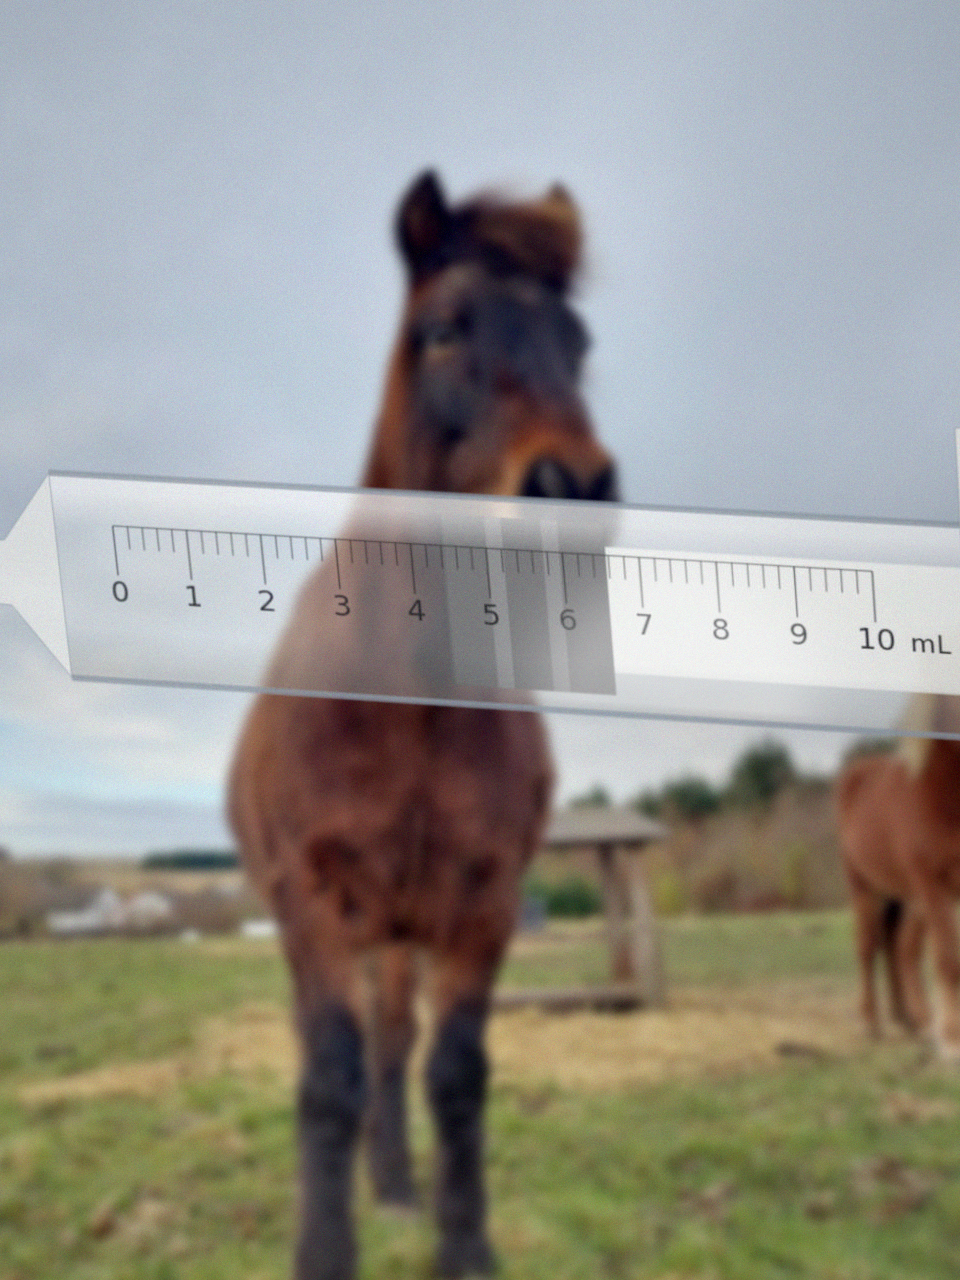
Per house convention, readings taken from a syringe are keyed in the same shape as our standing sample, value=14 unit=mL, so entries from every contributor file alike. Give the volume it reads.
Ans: value=4.4 unit=mL
